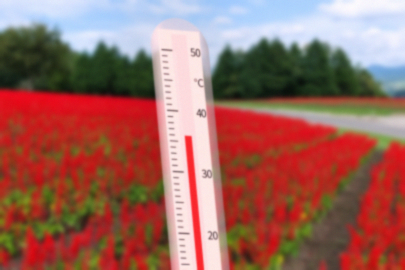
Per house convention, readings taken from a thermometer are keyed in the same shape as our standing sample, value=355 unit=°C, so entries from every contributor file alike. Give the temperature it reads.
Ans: value=36 unit=°C
